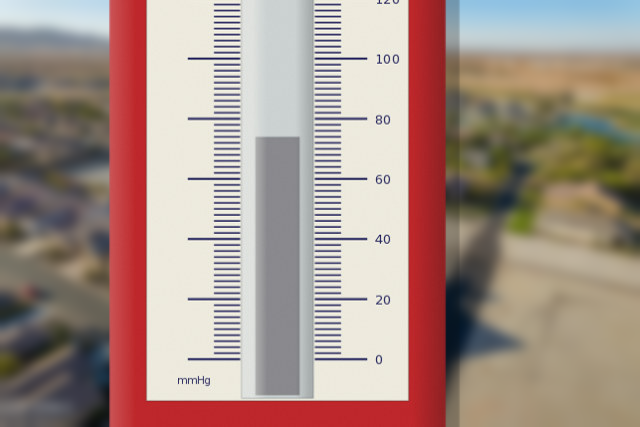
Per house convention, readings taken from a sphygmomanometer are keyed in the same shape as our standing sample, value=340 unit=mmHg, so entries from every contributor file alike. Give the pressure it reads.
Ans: value=74 unit=mmHg
